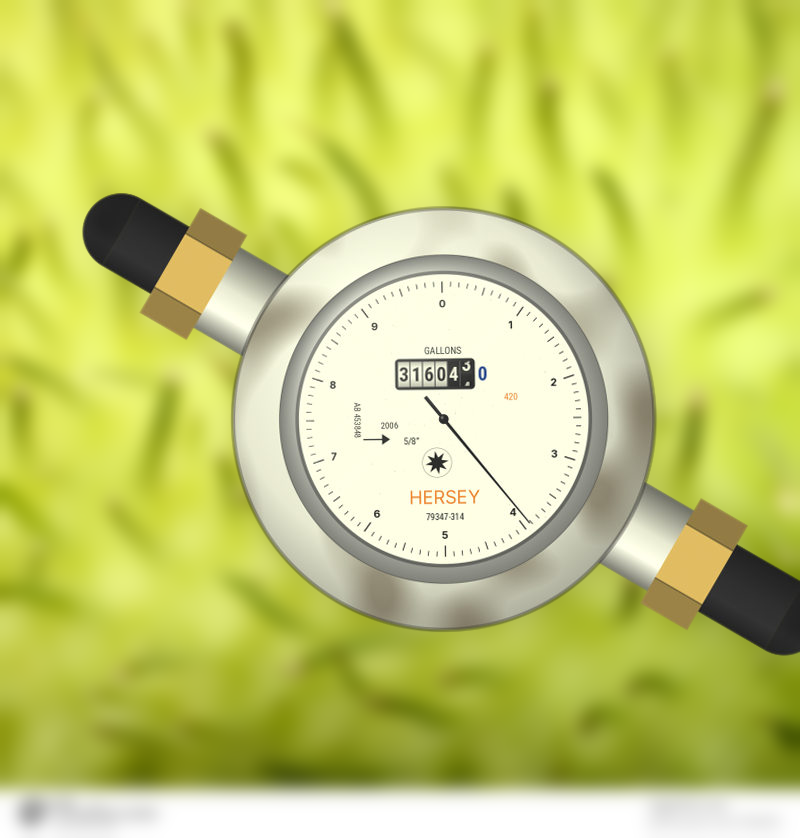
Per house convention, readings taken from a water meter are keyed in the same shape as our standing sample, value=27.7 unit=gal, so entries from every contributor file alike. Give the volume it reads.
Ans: value=3160433.9 unit=gal
